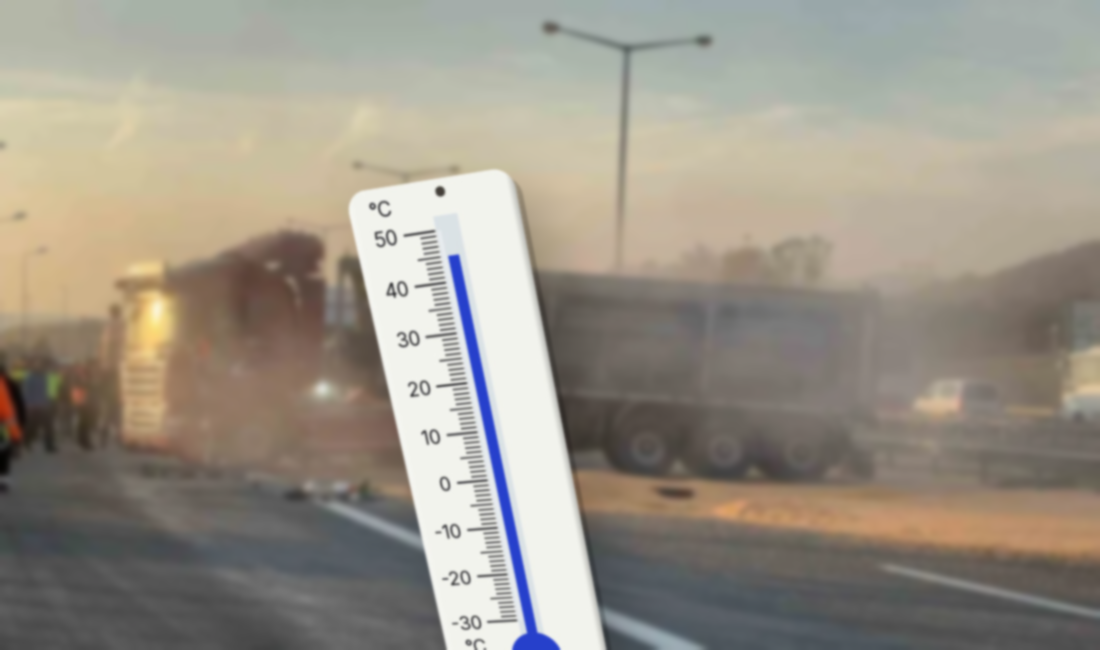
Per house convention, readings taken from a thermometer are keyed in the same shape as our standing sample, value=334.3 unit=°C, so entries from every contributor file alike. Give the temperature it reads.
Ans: value=45 unit=°C
